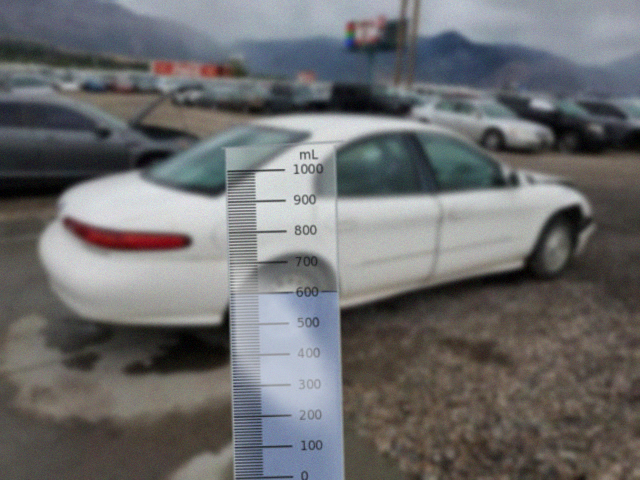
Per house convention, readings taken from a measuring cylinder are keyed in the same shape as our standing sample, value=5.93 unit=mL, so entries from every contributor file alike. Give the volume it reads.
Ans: value=600 unit=mL
